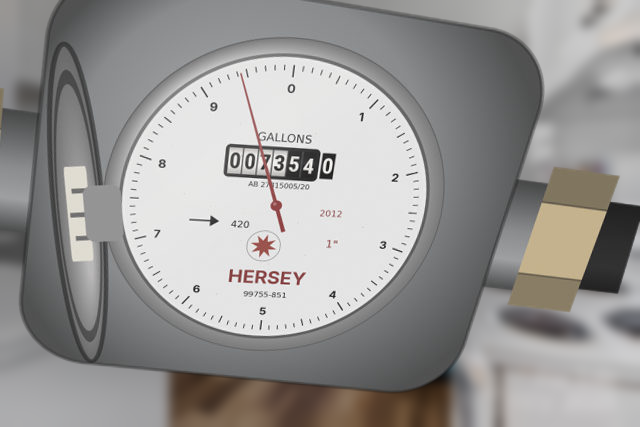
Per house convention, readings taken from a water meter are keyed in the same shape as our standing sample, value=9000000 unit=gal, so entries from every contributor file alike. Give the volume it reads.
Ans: value=73539.4 unit=gal
